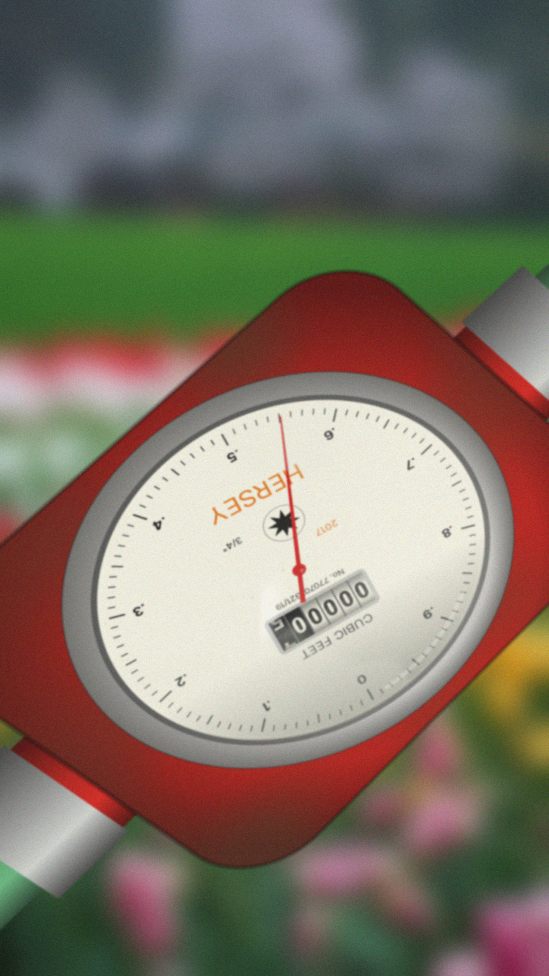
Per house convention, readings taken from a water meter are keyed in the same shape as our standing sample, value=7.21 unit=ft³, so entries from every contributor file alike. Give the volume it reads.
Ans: value=4.55 unit=ft³
